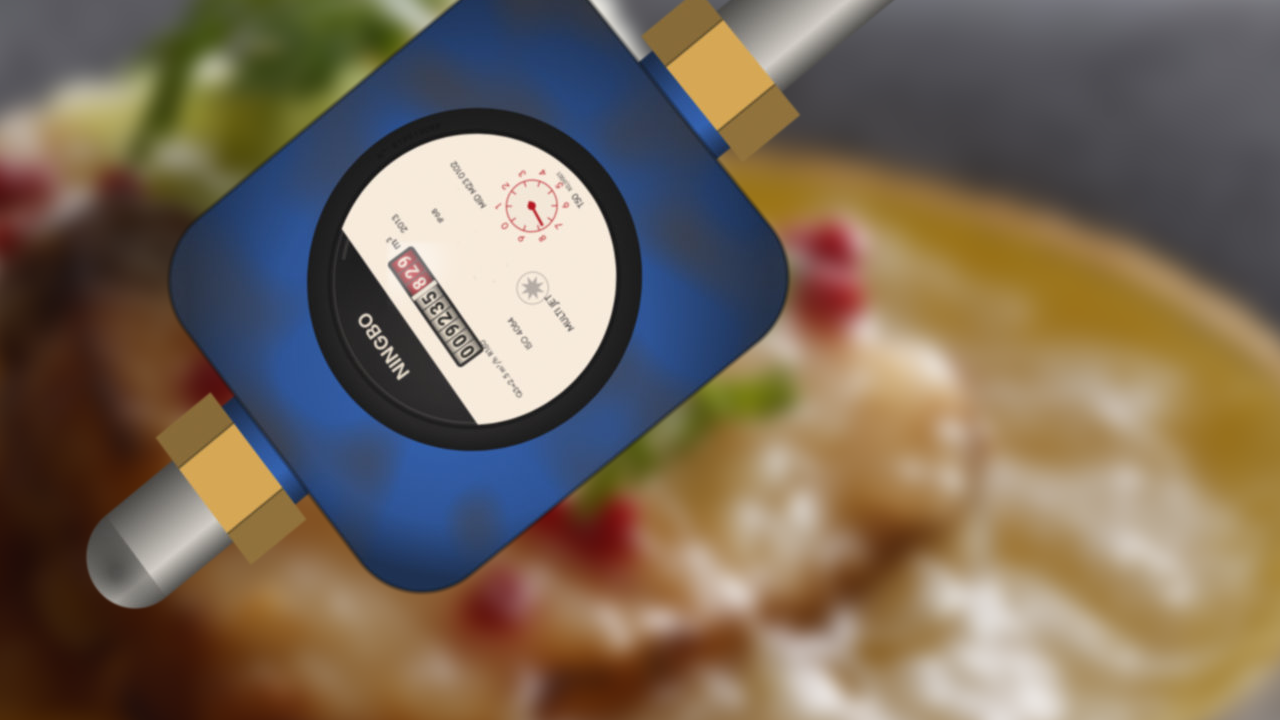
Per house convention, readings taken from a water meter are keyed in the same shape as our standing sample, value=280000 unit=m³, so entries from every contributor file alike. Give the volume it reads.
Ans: value=9235.8297 unit=m³
